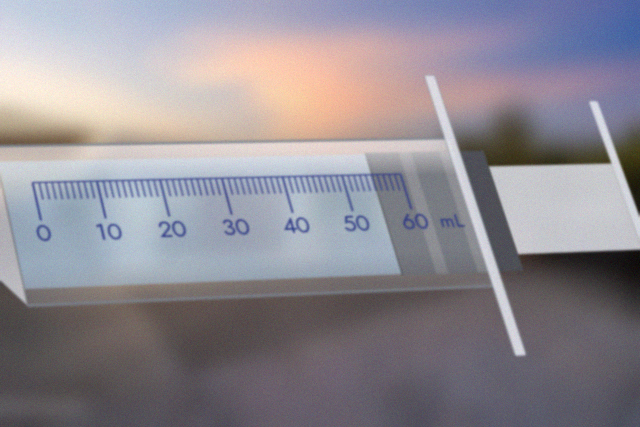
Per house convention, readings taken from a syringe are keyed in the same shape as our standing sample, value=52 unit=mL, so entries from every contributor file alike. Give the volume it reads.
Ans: value=55 unit=mL
